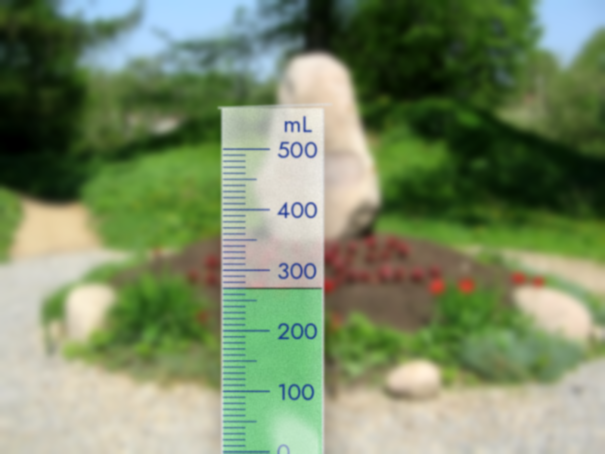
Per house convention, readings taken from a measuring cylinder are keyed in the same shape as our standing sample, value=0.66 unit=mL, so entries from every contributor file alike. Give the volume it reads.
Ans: value=270 unit=mL
